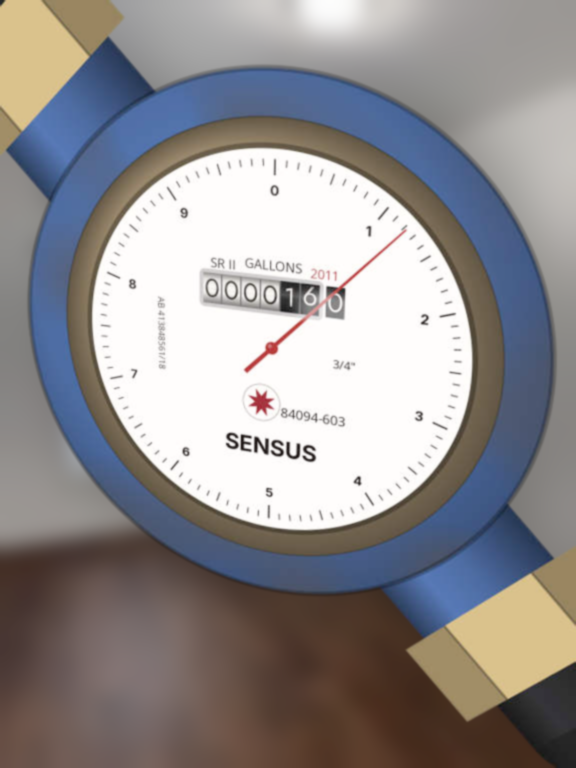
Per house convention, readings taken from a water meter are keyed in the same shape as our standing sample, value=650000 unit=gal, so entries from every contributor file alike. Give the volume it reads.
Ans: value=161.2 unit=gal
